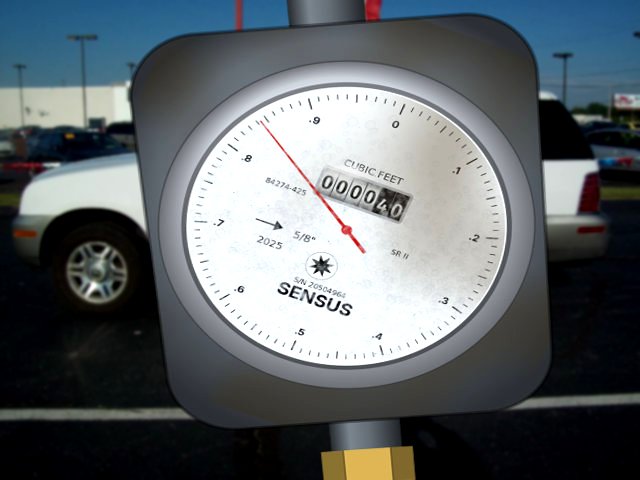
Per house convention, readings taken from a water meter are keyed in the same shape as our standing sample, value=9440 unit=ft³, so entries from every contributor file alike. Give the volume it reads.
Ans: value=39.84 unit=ft³
